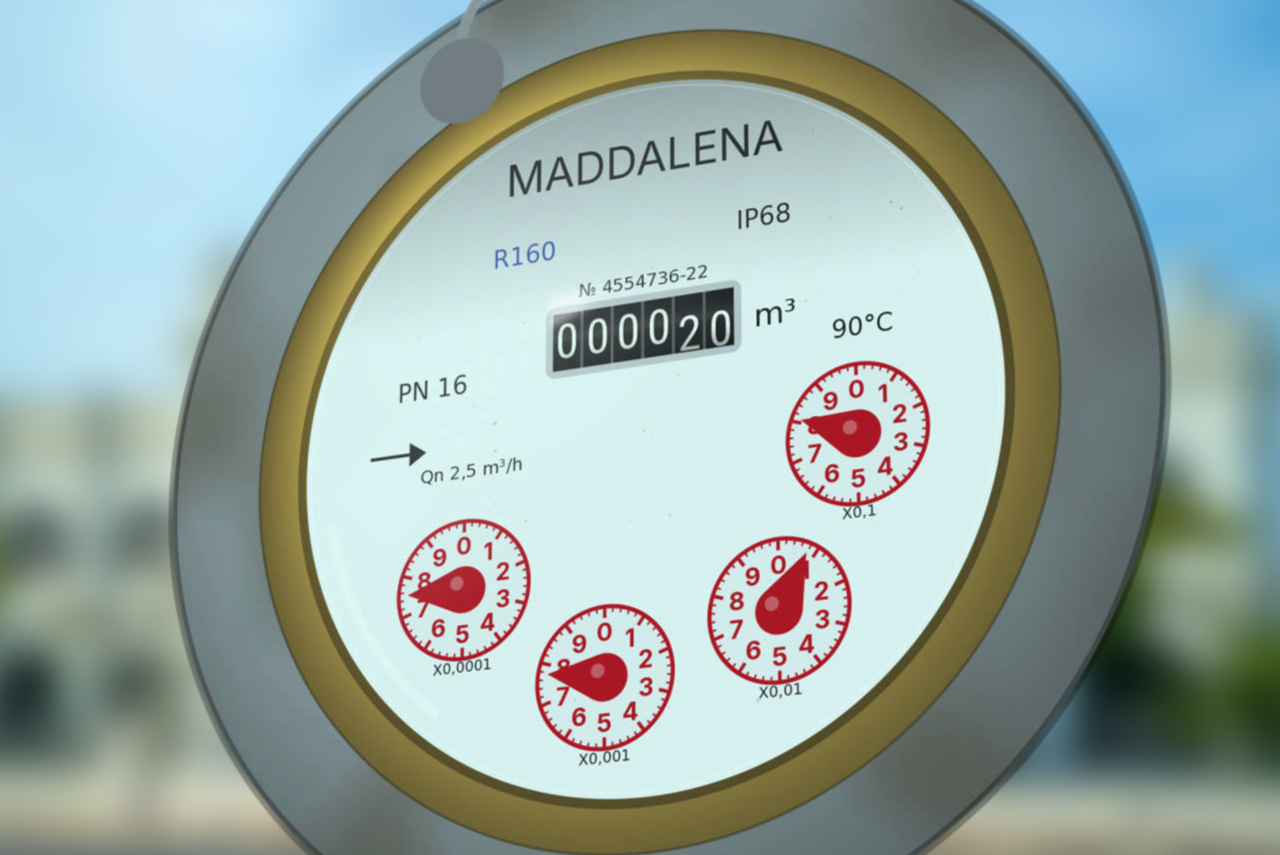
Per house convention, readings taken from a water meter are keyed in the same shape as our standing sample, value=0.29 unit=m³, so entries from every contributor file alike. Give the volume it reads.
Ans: value=19.8077 unit=m³
